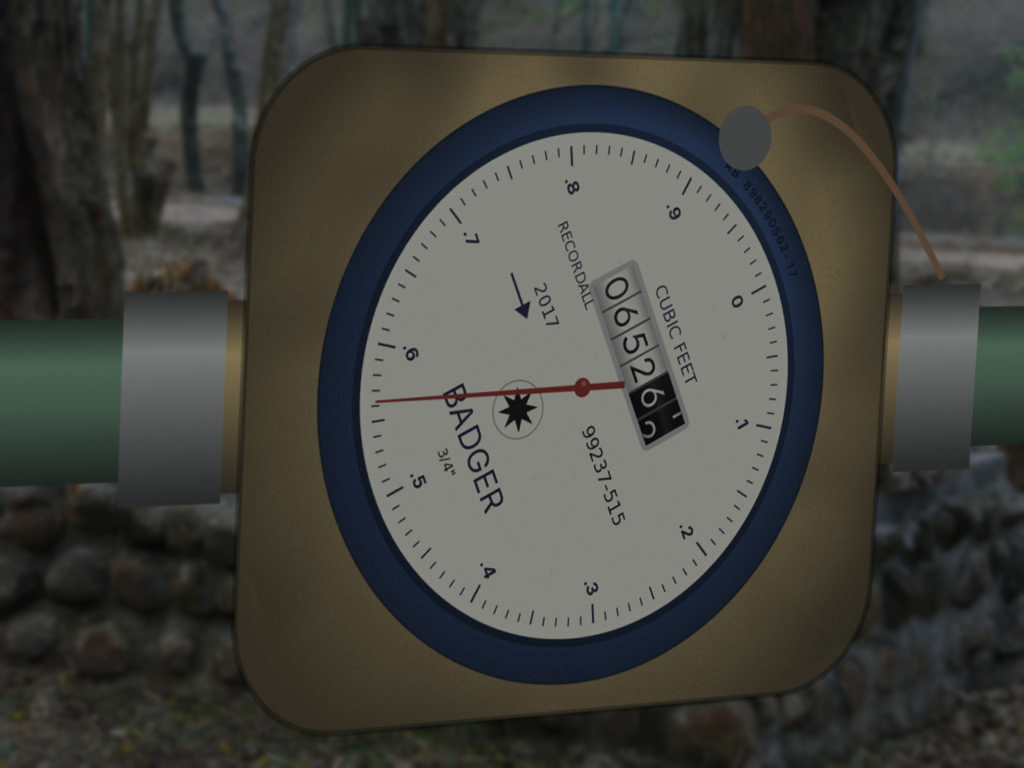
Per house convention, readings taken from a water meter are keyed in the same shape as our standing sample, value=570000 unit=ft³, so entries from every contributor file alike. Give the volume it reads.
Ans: value=65261.56 unit=ft³
